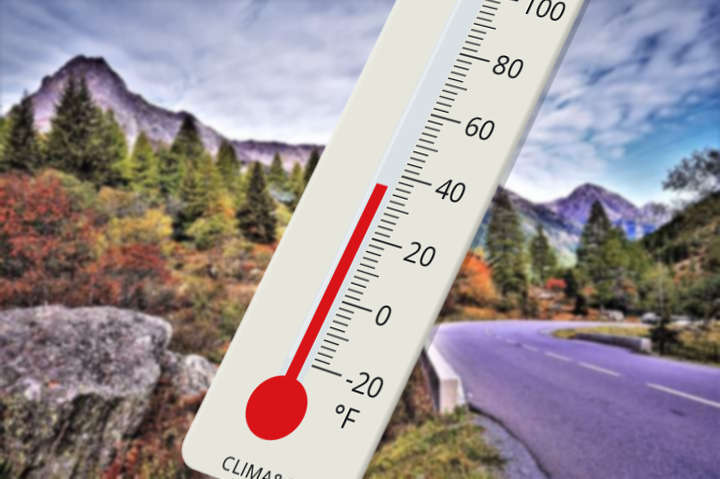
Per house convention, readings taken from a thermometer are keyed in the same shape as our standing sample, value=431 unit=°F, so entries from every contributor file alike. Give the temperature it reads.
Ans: value=36 unit=°F
